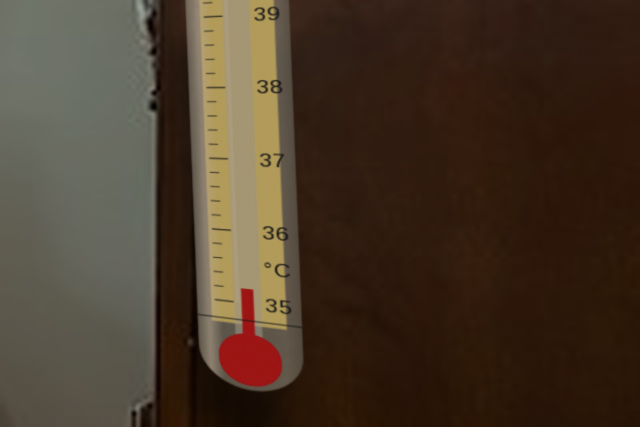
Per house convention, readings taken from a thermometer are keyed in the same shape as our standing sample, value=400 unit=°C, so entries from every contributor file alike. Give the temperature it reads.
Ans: value=35.2 unit=°C
